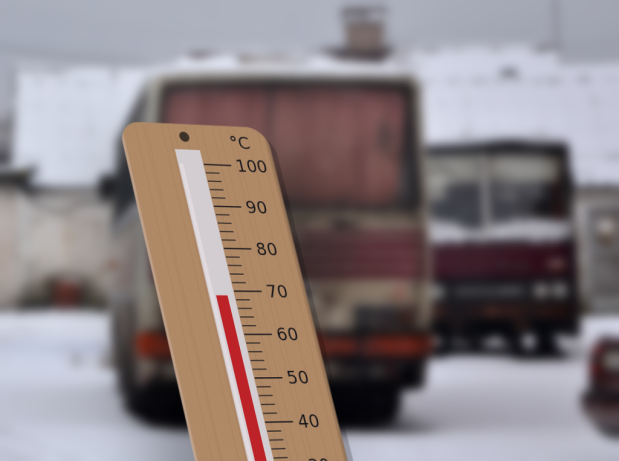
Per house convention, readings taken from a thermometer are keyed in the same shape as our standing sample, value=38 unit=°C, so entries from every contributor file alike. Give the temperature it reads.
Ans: value=69 unit=°C
